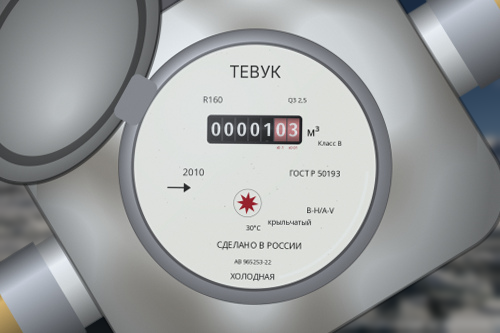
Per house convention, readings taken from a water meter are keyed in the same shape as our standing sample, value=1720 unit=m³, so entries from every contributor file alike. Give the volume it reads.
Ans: value=1.03 unit=m³
